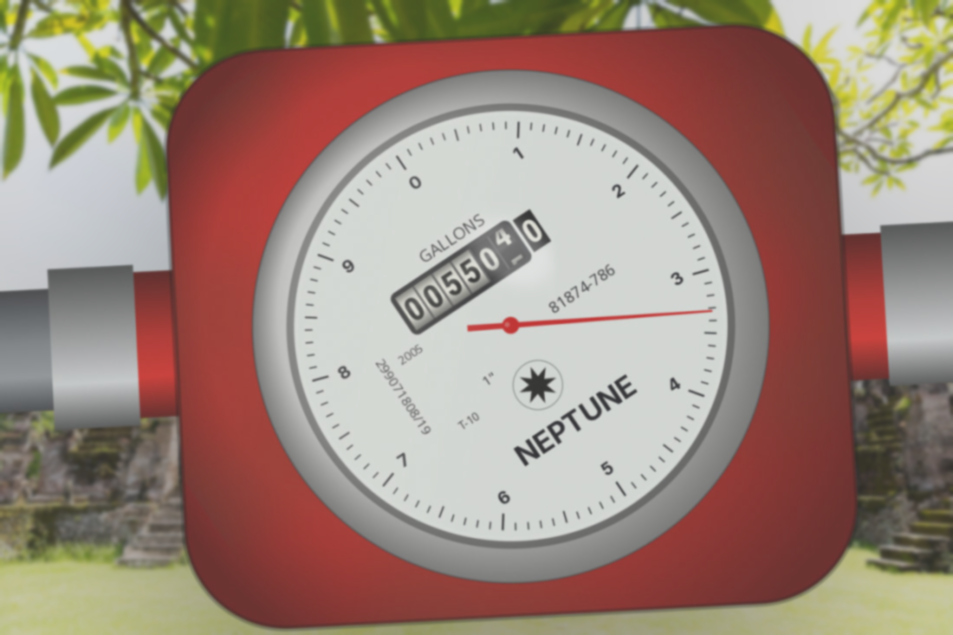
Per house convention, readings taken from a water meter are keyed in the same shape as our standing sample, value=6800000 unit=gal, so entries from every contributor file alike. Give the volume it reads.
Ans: value=55043.3 unit=gal
